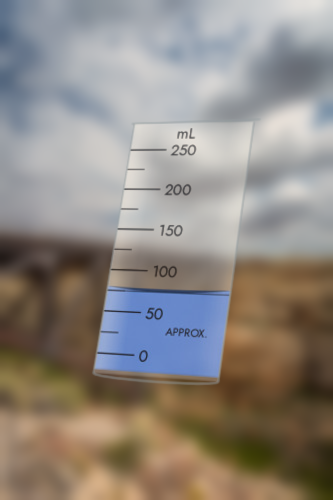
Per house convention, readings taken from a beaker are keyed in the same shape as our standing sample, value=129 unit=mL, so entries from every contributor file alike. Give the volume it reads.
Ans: value=75 unit=mL
